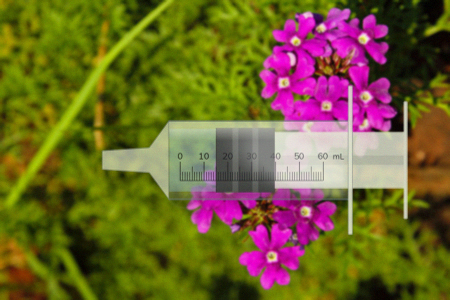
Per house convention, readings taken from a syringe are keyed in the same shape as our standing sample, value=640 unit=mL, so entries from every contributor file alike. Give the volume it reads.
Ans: value=15 unit=mL
